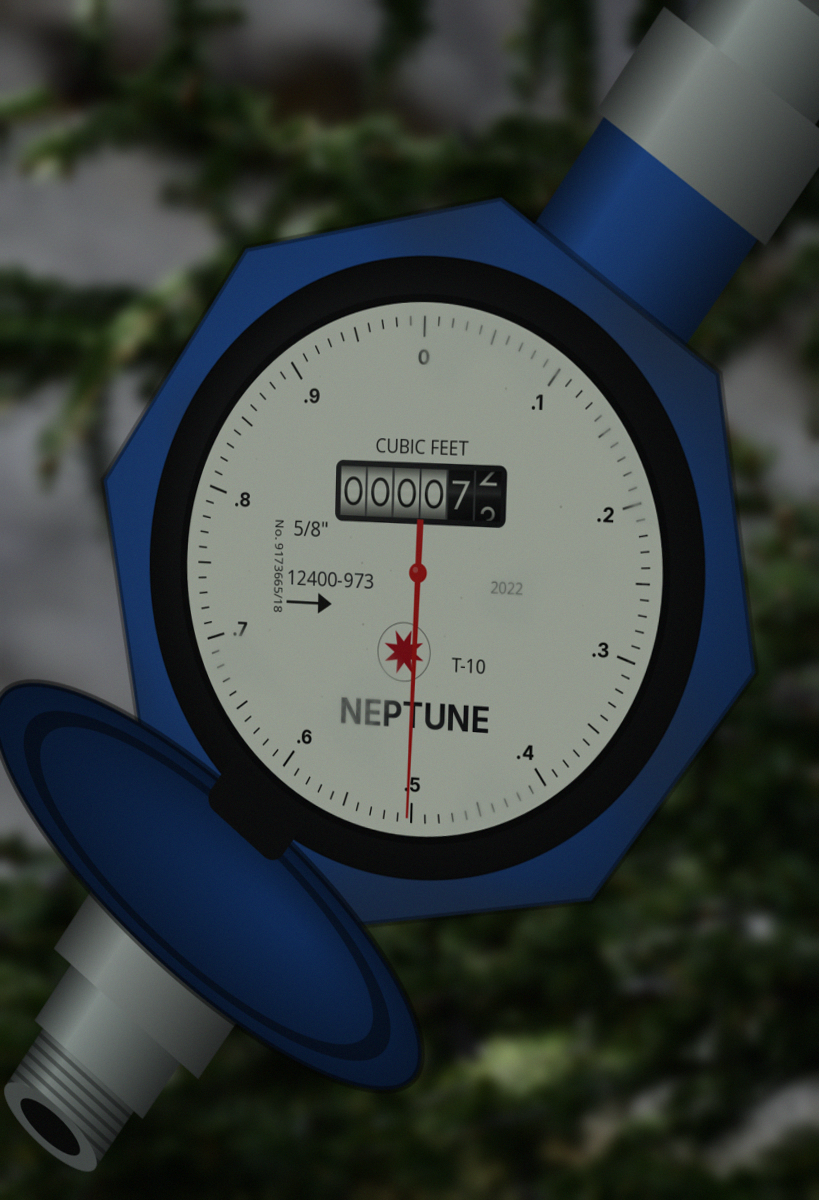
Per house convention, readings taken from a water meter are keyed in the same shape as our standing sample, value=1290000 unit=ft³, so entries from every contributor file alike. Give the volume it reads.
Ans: value=72.50 unit=ft³
